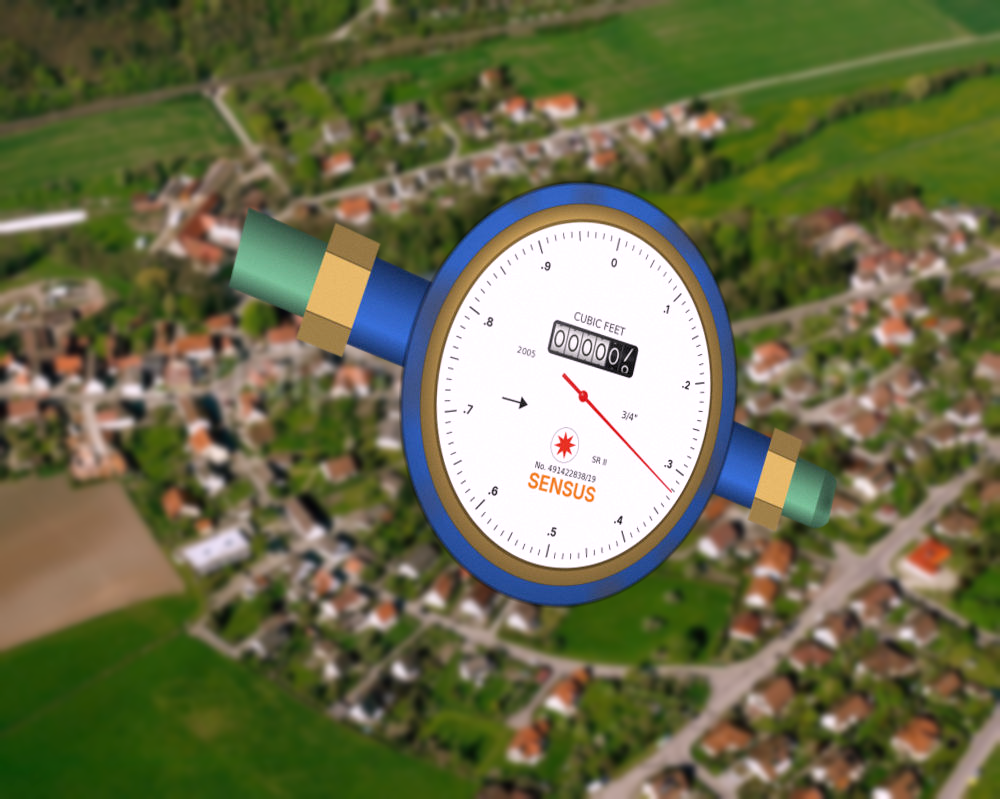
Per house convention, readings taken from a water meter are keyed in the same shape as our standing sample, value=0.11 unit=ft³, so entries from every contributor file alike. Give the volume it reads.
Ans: value=7.32 unit=ft³
